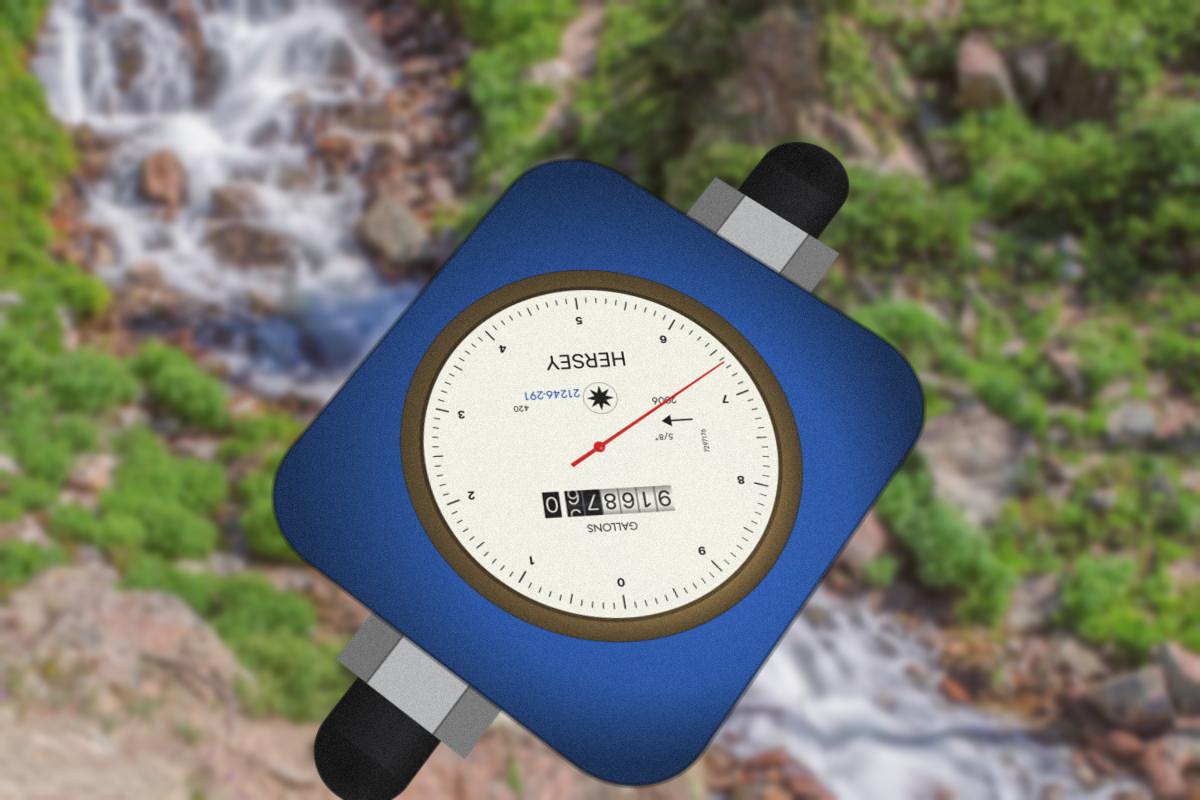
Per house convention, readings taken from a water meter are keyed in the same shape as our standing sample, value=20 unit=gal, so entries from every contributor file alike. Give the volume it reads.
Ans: value=9168756.6 unit=gal
